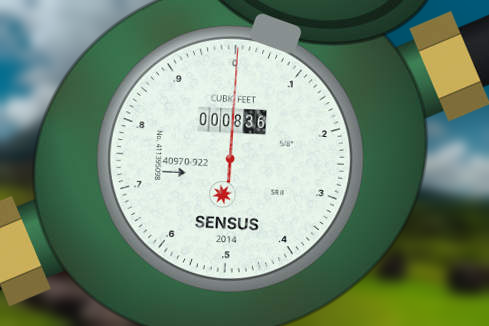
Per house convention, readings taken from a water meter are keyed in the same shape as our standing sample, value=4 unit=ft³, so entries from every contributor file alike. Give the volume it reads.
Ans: value=836.00 unit=ft³
